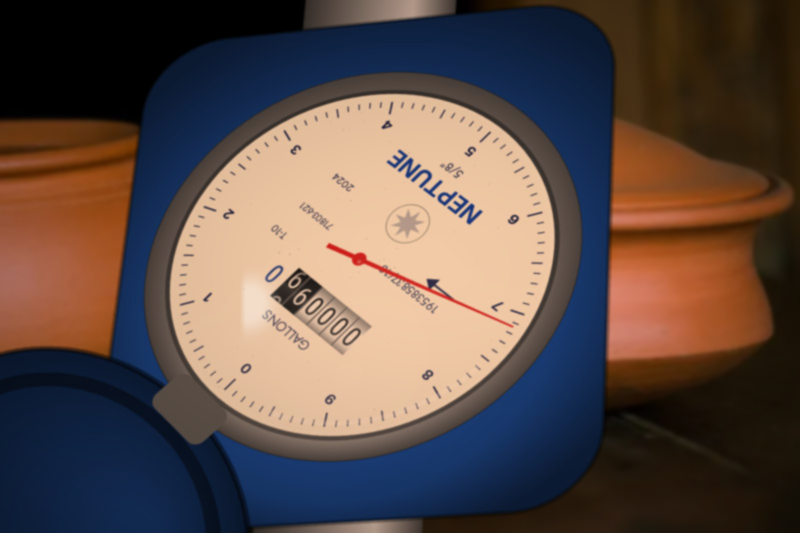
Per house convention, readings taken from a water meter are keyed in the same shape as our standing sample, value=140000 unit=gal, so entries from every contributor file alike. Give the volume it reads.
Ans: value=987.1 unit=gal
